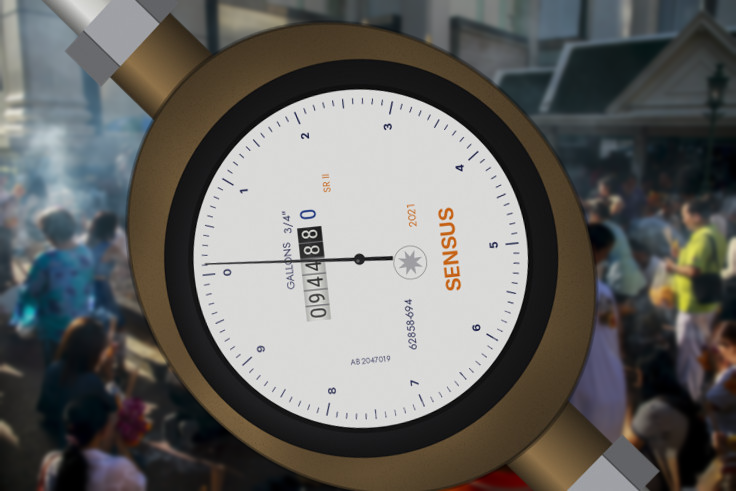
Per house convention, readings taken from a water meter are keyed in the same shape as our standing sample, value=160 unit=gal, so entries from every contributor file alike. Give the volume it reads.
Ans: value=944880.1 unit=gal
